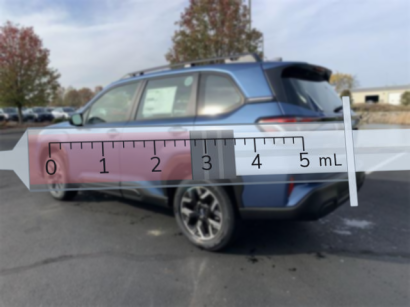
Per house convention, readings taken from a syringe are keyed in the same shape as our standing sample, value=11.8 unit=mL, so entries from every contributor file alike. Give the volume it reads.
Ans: value=2.7 unit=mL
